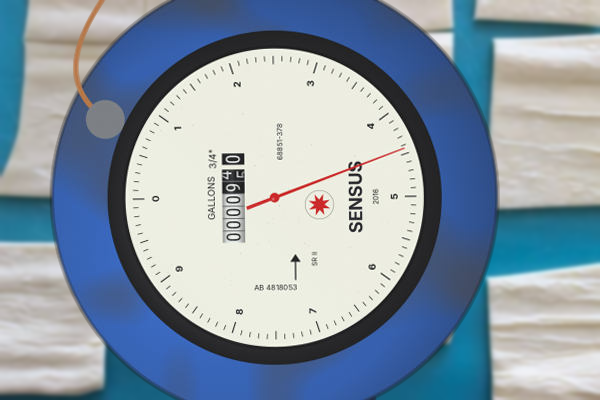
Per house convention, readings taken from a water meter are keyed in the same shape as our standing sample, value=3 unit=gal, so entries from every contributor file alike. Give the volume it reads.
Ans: value=944.4 unit=gal
